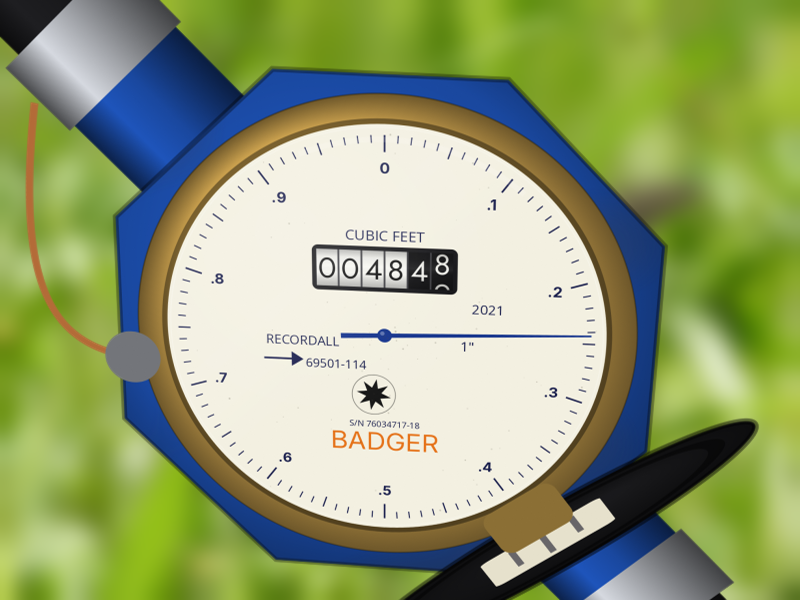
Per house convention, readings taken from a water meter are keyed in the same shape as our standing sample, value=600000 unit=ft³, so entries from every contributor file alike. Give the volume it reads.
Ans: value=4848.24 unit=ft³
